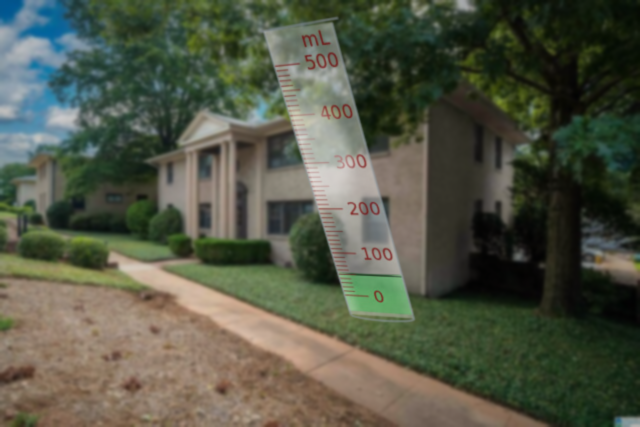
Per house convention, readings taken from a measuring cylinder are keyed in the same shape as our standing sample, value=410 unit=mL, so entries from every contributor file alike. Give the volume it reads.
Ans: value=50 unit=mL
